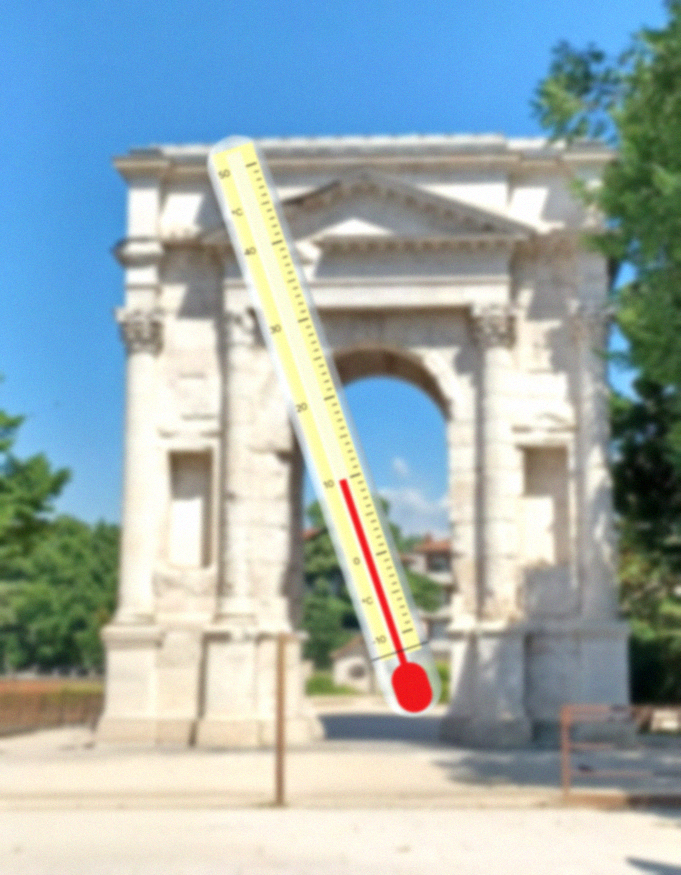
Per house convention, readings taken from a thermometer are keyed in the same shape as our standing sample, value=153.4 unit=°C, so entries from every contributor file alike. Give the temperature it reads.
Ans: value=10 unit=°C
